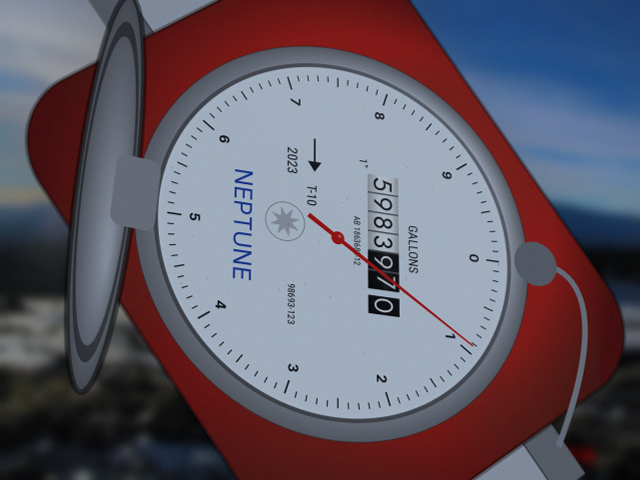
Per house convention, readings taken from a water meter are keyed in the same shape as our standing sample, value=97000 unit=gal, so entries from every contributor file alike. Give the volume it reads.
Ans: value=5983970.9 unit=gal
